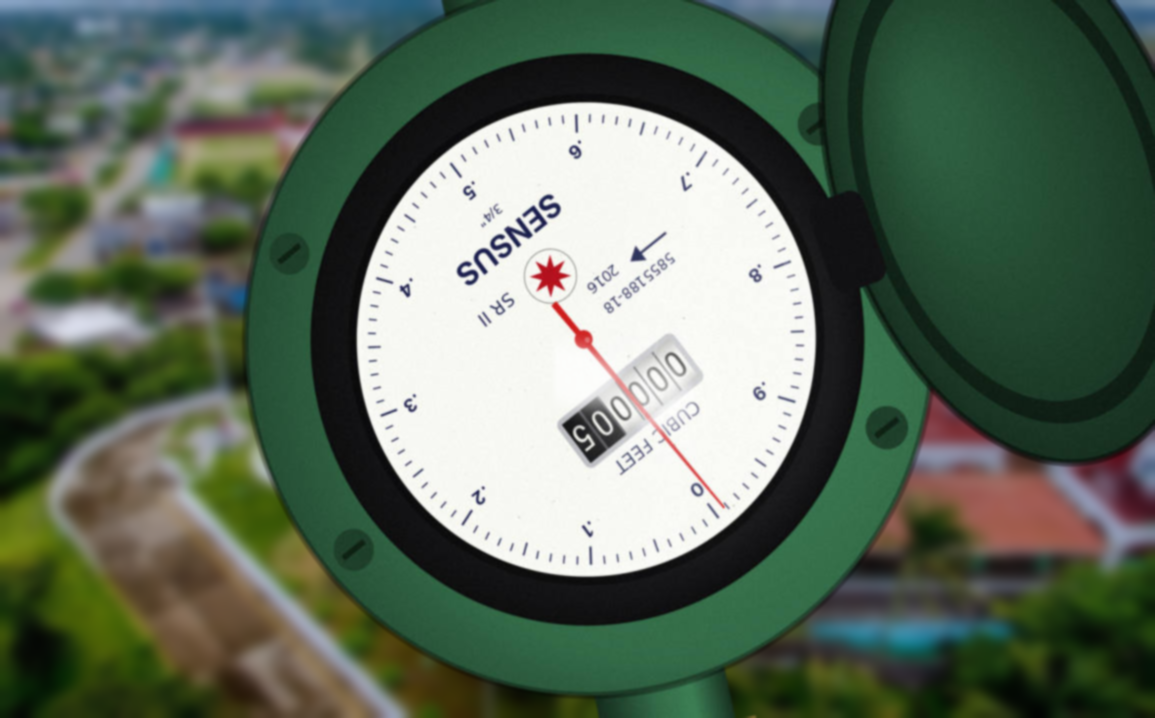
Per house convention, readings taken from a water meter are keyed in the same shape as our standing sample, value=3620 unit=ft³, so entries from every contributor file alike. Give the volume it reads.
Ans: value=4.99 unit=ft³
